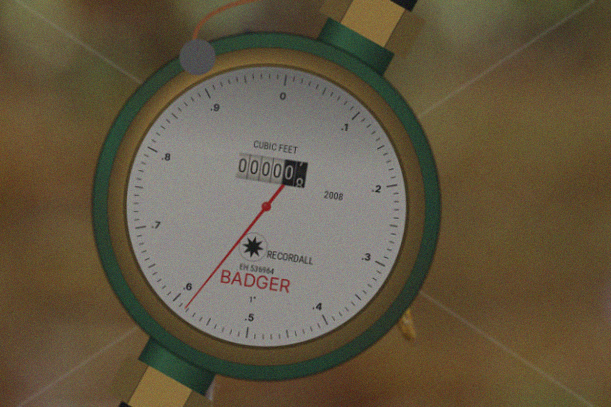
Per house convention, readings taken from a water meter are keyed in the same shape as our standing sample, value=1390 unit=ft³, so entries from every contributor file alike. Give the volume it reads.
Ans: value=7.58 unit=ft³
